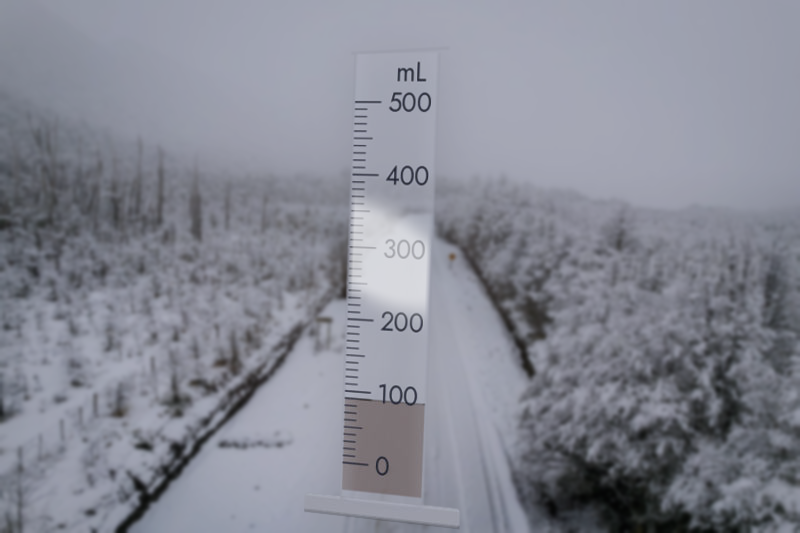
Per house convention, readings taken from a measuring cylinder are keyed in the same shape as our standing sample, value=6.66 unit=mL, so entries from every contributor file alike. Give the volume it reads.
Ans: value=90 unit=mL
